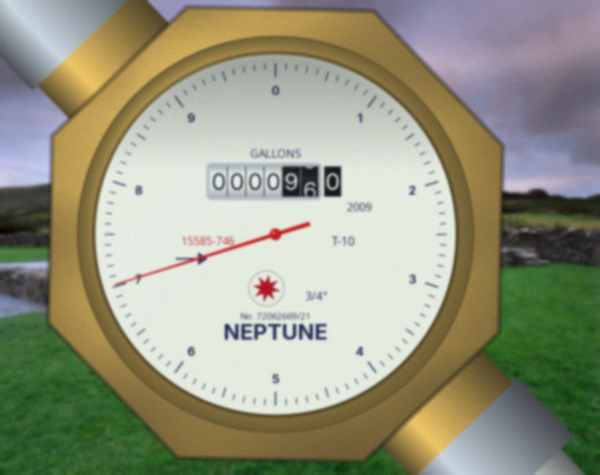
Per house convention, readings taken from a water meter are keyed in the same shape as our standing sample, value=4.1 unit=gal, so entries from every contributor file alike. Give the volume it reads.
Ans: value=957.0 unit=gal
